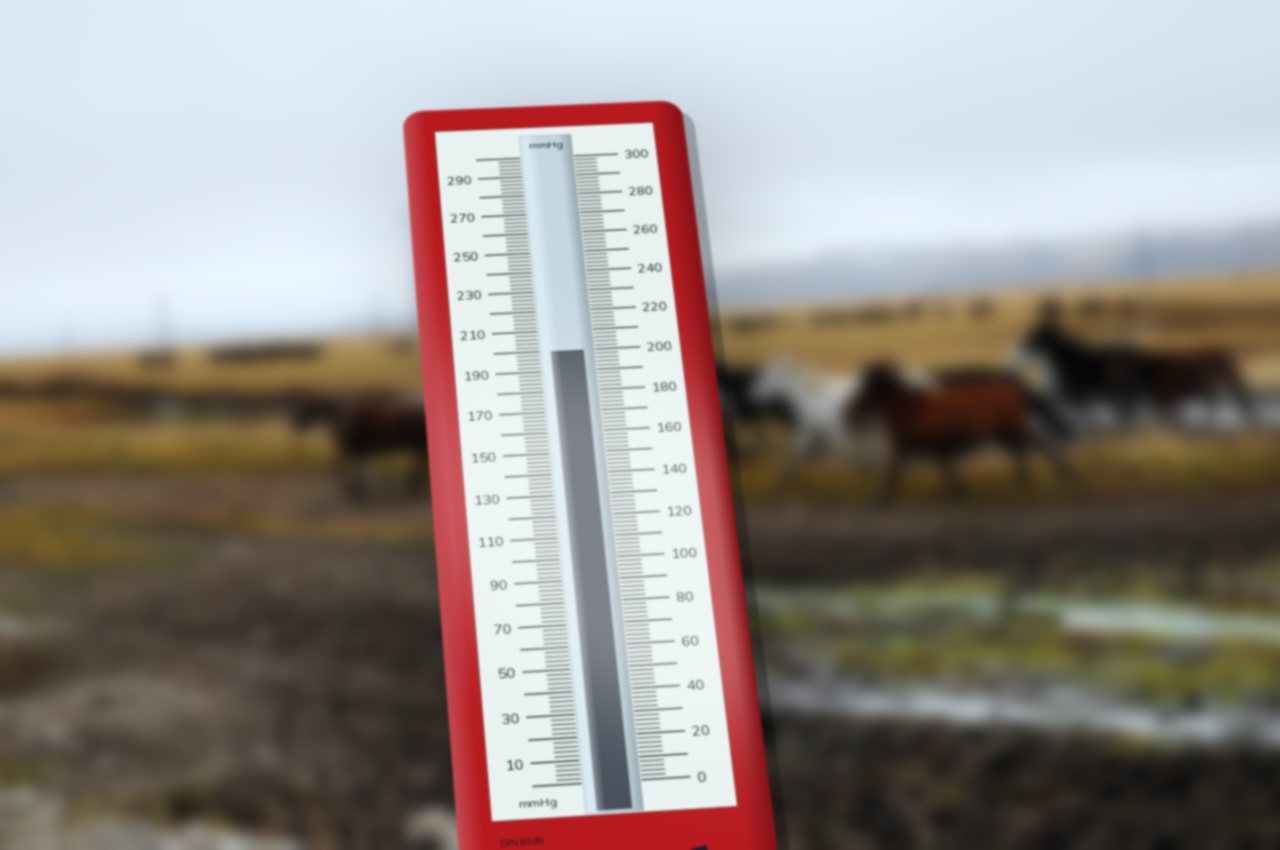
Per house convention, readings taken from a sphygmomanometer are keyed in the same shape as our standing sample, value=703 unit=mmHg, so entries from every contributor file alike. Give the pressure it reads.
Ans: value=200 unit=mmHg
